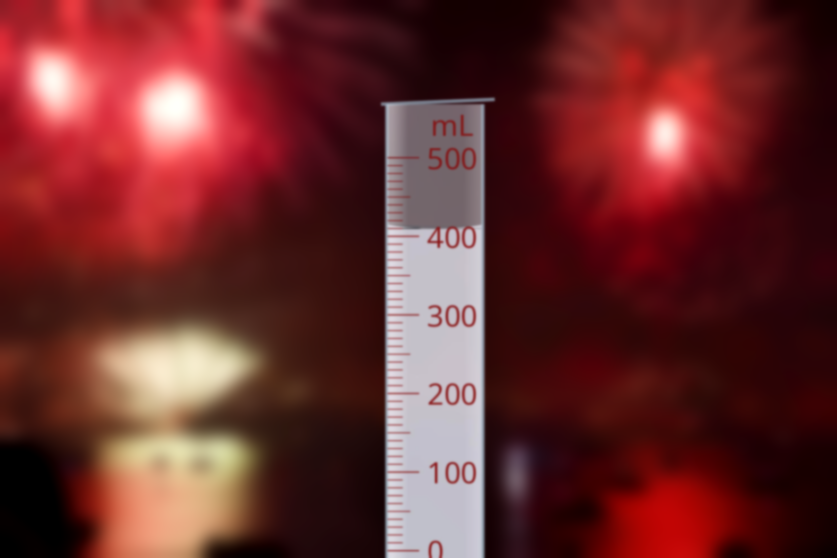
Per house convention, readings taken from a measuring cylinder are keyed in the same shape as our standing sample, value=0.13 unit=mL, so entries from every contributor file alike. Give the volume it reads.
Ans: value=410 unit=mL
